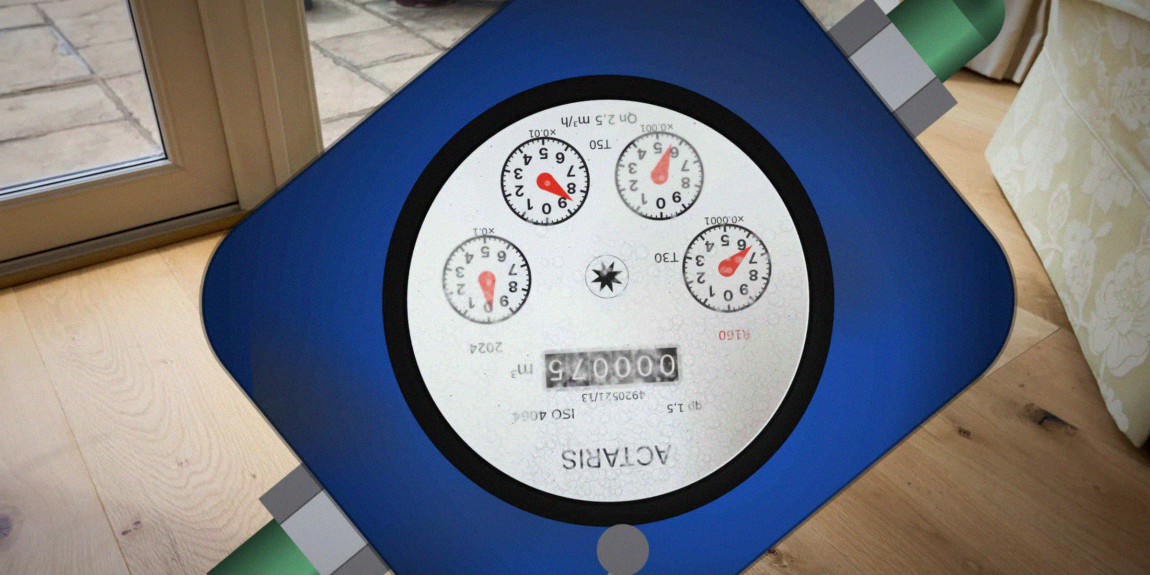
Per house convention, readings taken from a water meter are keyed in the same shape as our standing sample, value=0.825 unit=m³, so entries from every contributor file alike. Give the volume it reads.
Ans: value=74.9856 unit=m³
